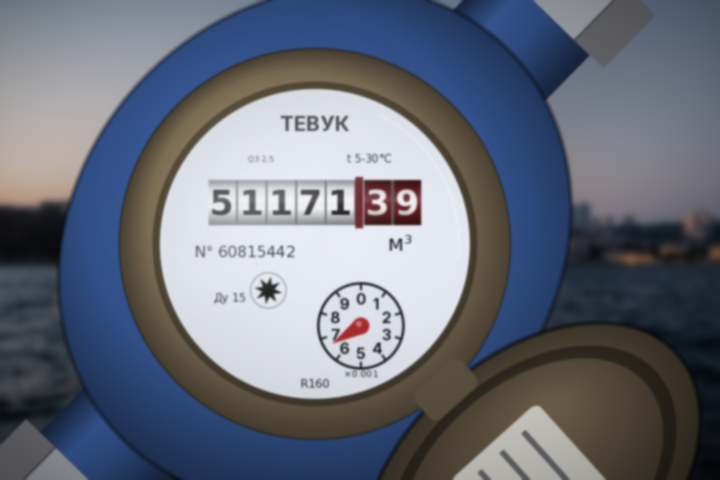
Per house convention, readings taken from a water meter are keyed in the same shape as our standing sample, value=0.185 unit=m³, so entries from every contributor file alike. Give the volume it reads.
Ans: value=51171.396 unit=m³
